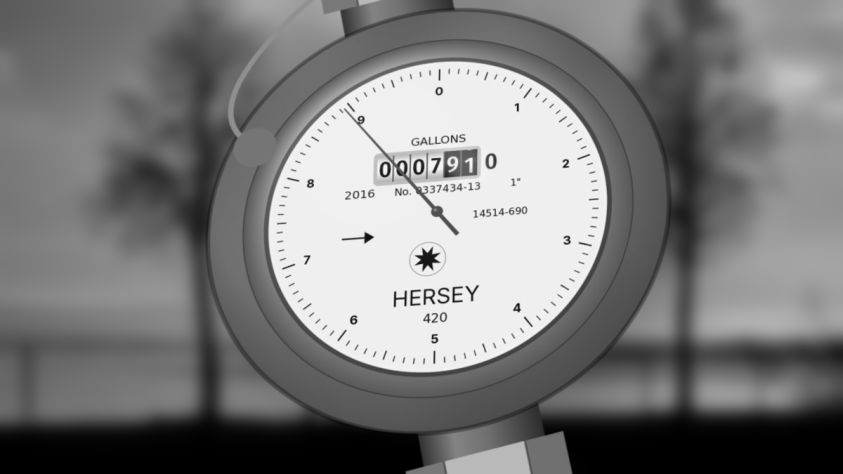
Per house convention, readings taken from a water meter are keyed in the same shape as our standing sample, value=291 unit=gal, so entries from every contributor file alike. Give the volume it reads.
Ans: value=7908.9 unit=gal
